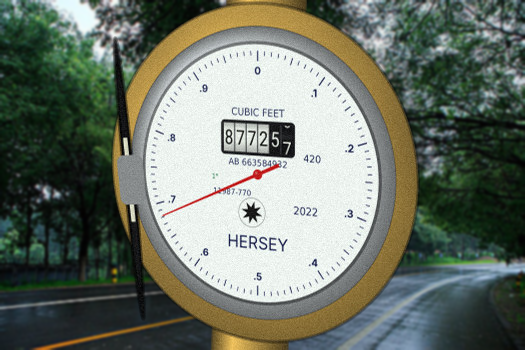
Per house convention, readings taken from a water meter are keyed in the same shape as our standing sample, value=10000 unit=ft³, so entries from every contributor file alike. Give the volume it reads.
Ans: value=877256.68 unit=ft³
